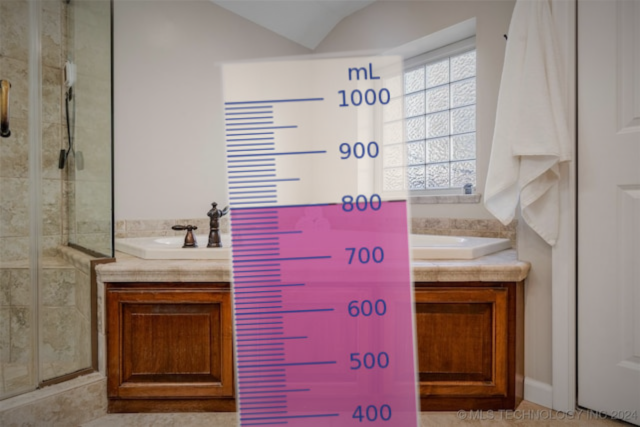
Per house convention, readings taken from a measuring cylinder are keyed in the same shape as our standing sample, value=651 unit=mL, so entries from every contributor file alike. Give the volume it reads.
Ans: value=800 unit=mL
